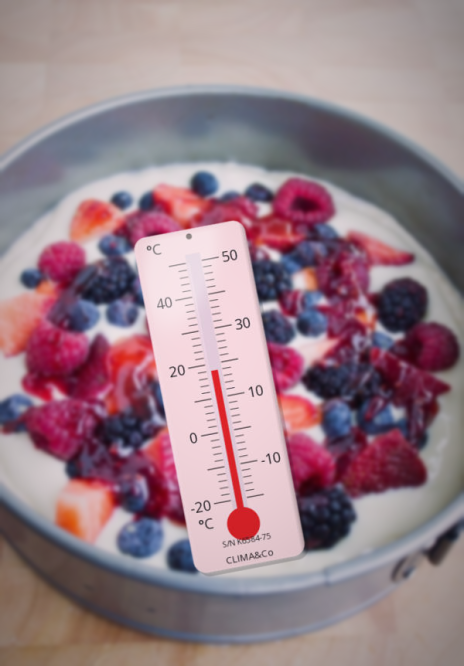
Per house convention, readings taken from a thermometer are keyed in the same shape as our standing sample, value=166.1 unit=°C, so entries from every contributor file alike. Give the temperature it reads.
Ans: value=18 unit=°C
